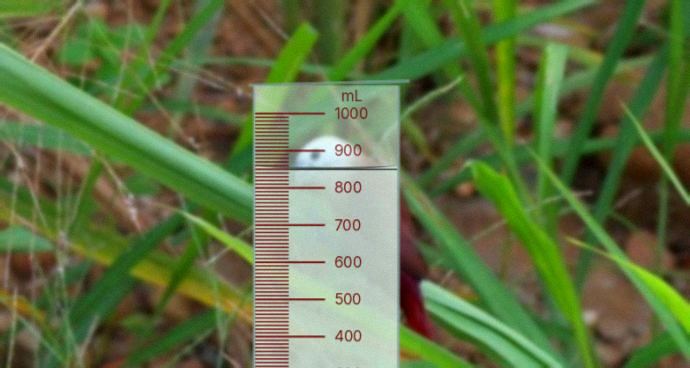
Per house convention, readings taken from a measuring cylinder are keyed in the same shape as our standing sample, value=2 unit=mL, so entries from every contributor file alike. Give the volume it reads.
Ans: value=850 unit=mL
